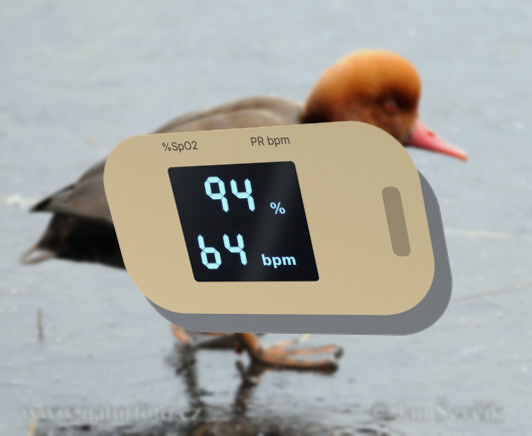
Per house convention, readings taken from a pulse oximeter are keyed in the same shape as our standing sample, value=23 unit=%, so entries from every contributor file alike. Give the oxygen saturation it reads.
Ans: value=94 unit=%
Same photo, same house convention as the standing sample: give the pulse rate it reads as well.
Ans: value=64 unit=bpm
